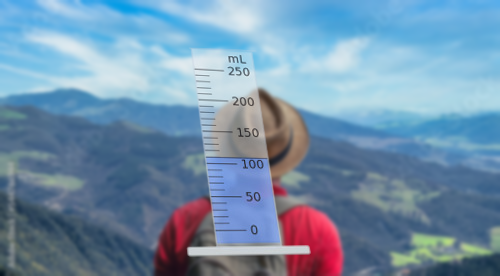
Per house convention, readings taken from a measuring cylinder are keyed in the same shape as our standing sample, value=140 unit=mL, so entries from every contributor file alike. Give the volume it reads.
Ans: value=110 unit=mL
